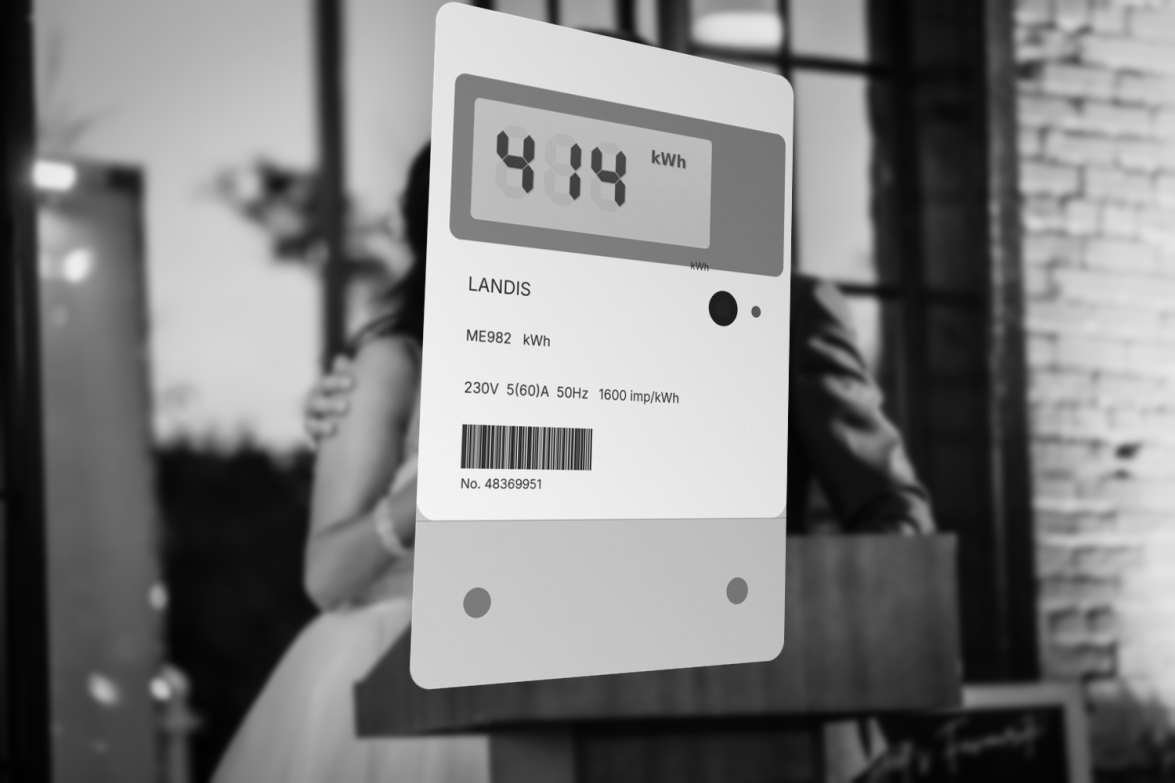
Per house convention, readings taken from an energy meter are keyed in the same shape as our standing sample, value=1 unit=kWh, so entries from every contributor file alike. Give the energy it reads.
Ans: value=414 unit=kWh
